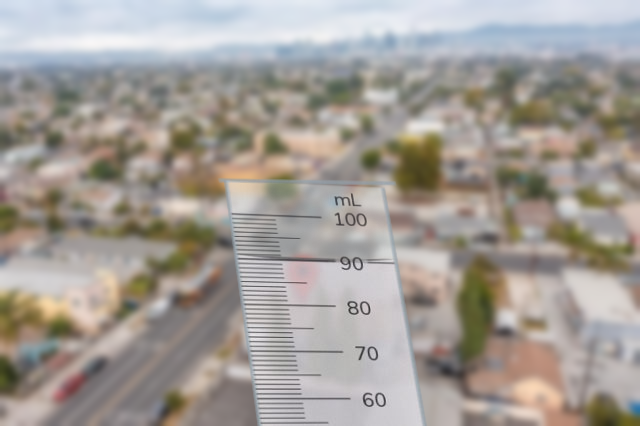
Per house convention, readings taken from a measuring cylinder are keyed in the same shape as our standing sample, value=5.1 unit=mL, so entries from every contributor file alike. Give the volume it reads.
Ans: value=90 unit=mL
